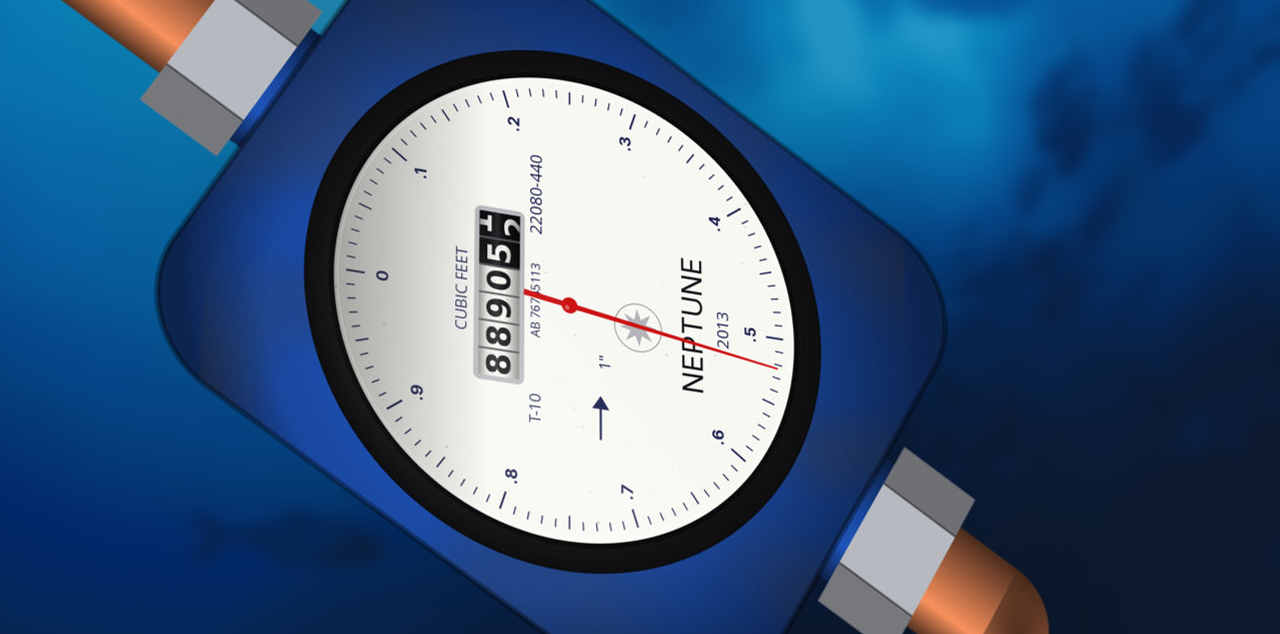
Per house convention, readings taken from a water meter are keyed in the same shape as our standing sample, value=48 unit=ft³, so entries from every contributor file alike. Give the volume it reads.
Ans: value=889051.52 unit=ft³
